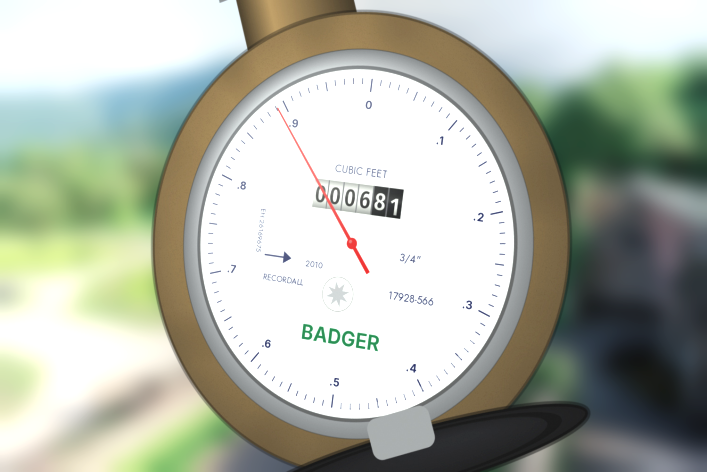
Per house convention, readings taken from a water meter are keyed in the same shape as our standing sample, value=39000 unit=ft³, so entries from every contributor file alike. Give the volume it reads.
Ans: value=680.89 unit=ft³
